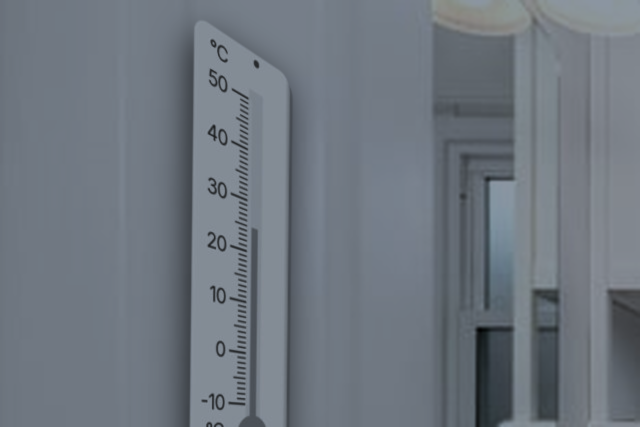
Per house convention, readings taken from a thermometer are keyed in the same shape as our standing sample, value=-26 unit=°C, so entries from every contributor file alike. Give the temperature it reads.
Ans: value=25 unit=°C
